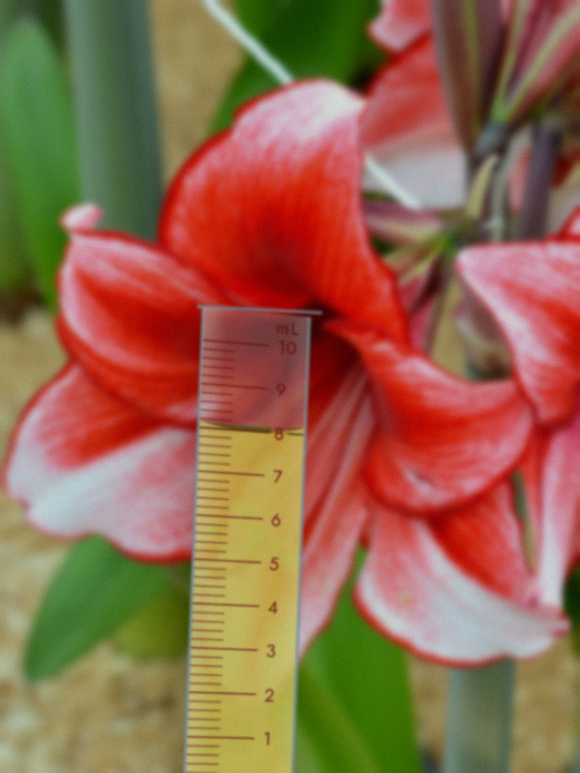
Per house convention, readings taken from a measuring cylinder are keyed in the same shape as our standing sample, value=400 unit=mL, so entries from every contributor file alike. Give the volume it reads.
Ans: value=8 unit=mL
